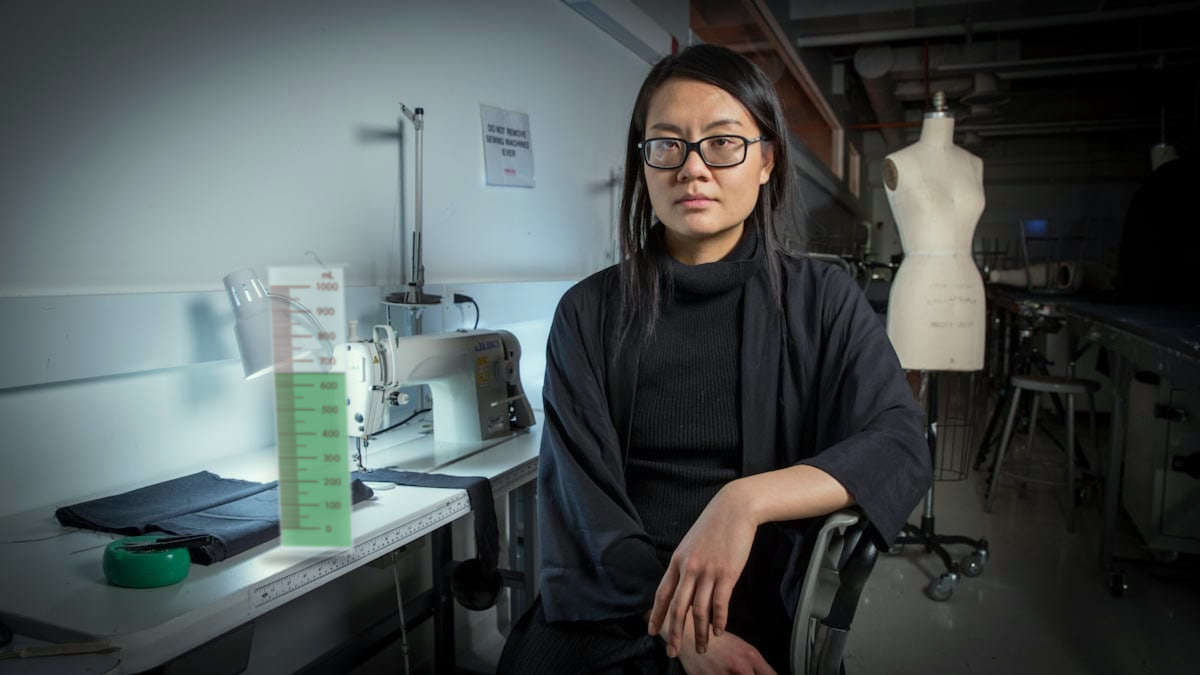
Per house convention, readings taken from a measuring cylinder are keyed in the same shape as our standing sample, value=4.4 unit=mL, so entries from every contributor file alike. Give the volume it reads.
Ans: value=650 unit=mL
